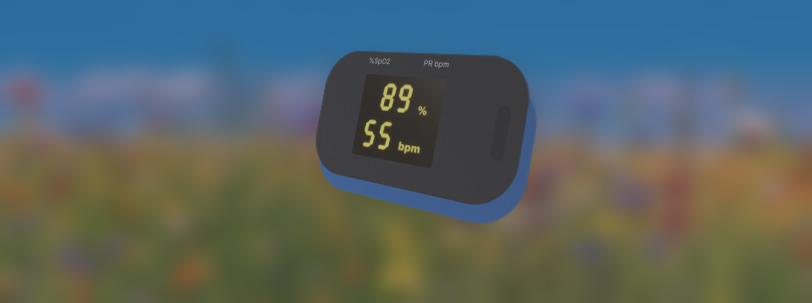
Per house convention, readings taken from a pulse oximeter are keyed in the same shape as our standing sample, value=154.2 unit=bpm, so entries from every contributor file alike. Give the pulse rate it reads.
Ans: value=55 unit=bpm
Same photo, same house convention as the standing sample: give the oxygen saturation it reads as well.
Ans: value=89 unit=%
